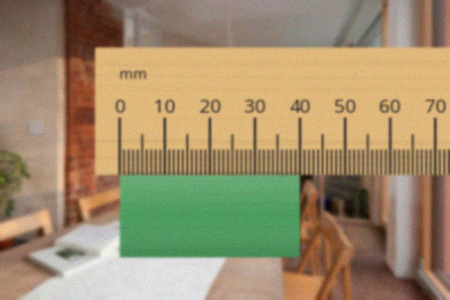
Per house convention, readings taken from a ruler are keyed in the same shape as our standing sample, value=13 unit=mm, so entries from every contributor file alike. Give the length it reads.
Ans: value=40 unit=mm
